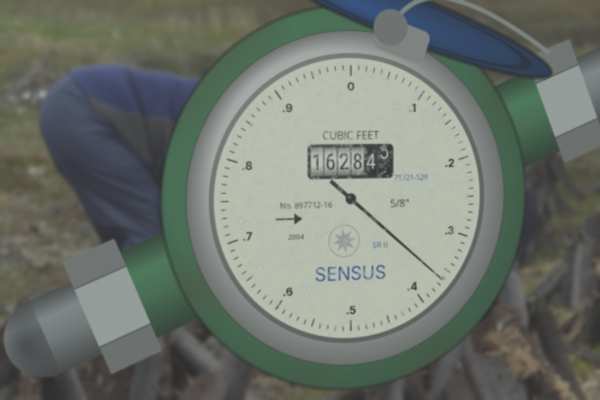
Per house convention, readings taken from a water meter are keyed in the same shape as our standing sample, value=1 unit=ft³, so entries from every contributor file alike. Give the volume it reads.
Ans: value=162845.36 unit=ft³
